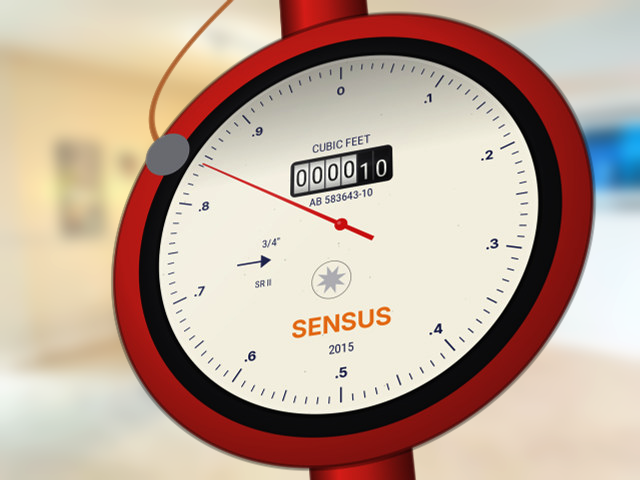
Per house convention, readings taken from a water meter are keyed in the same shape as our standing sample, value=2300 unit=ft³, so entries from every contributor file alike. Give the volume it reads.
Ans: value=9.84 unit=ft³
